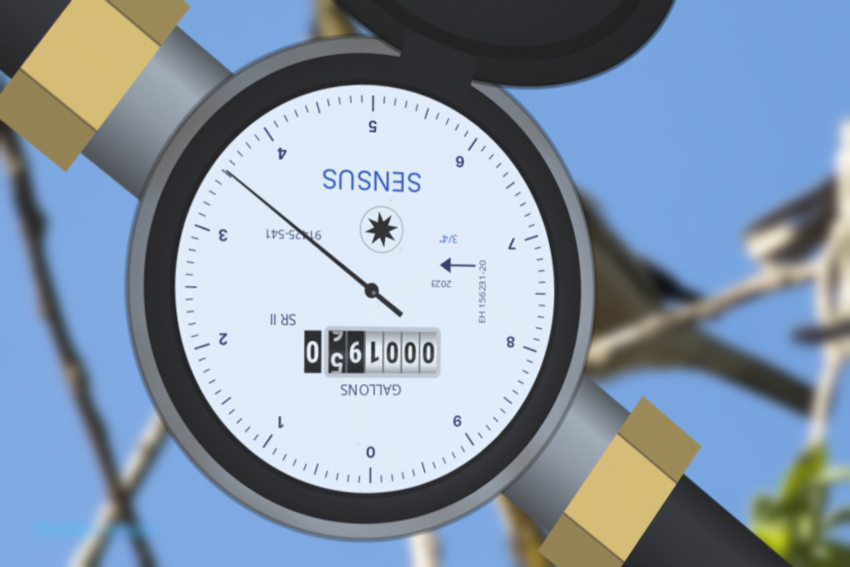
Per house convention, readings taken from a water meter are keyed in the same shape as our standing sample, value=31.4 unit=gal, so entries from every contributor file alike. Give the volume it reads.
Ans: value=1953.5 unit=gal
